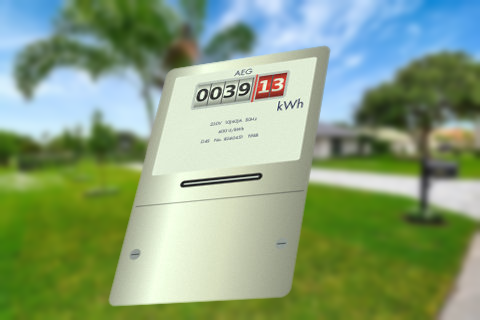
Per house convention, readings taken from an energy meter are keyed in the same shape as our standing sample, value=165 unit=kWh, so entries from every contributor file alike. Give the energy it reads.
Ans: value=39.13 unit=kWh
